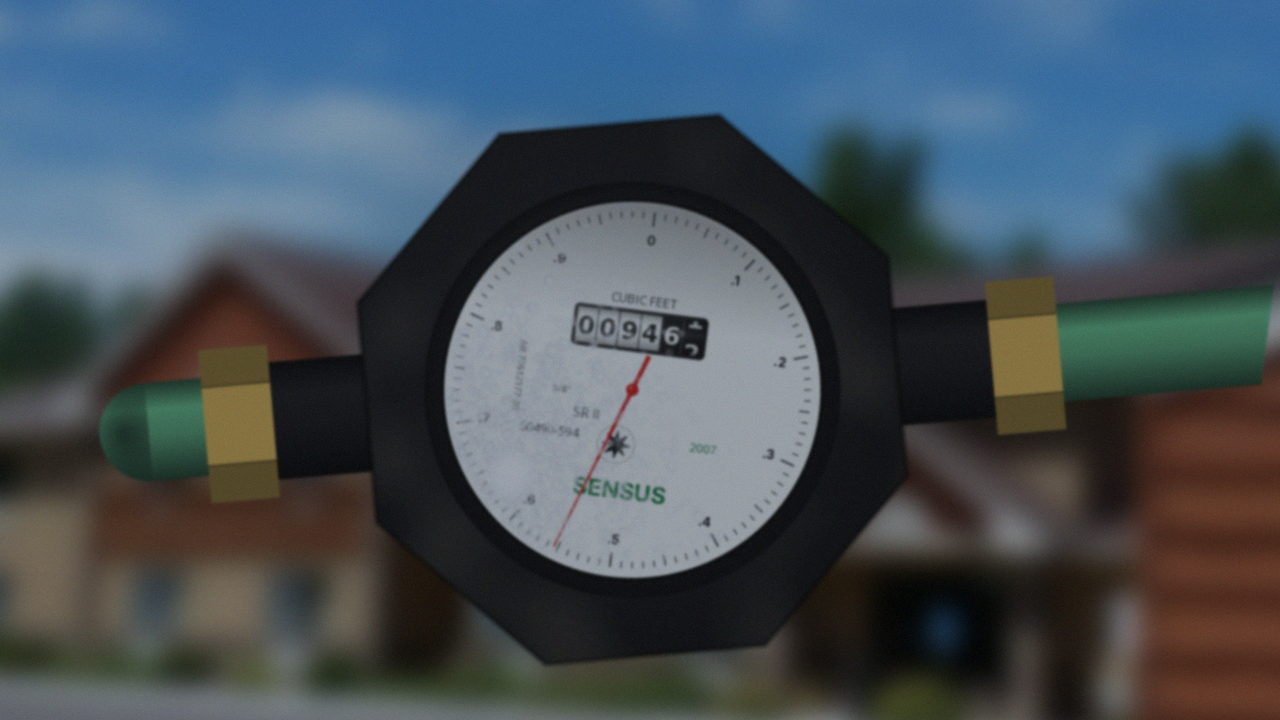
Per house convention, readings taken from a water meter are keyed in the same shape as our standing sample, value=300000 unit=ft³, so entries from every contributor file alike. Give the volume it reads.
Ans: value=9461.55 unit=ft³
